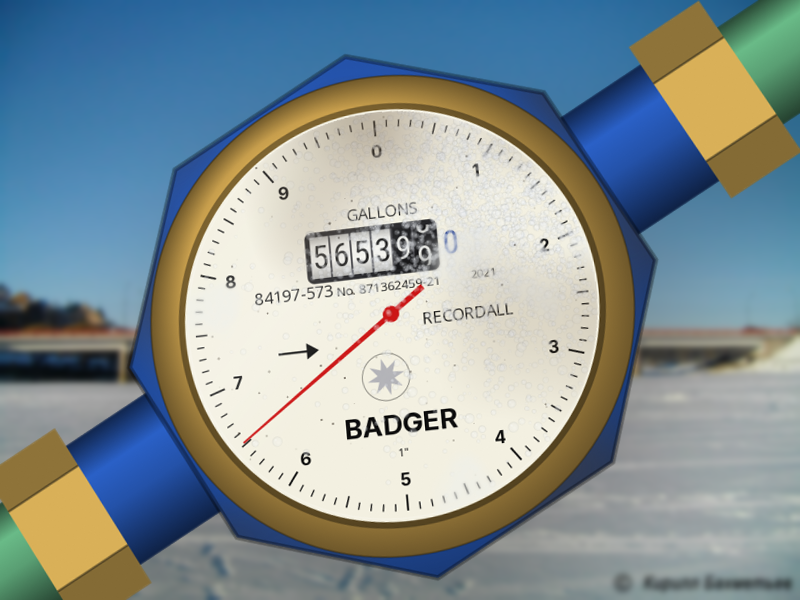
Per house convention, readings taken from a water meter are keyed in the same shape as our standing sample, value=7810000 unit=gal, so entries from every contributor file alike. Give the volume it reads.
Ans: value=5653986.5 unit=gal
